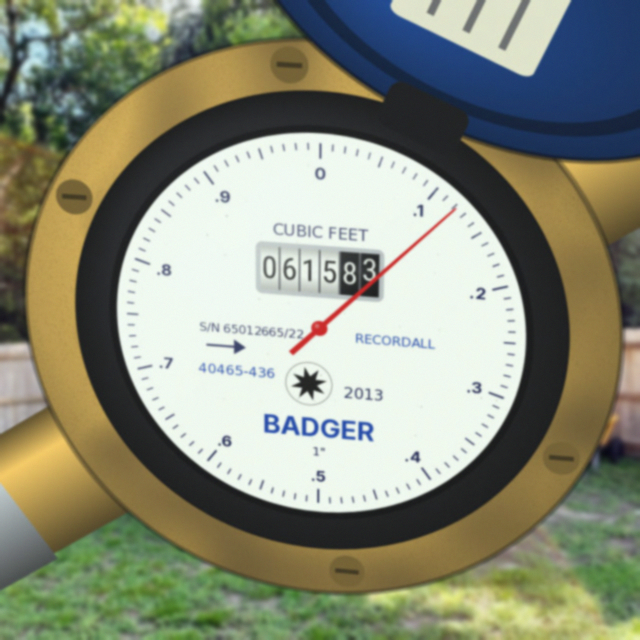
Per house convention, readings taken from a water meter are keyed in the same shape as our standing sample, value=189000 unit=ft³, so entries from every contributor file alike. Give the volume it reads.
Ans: value=61583.12 unit=ft³
